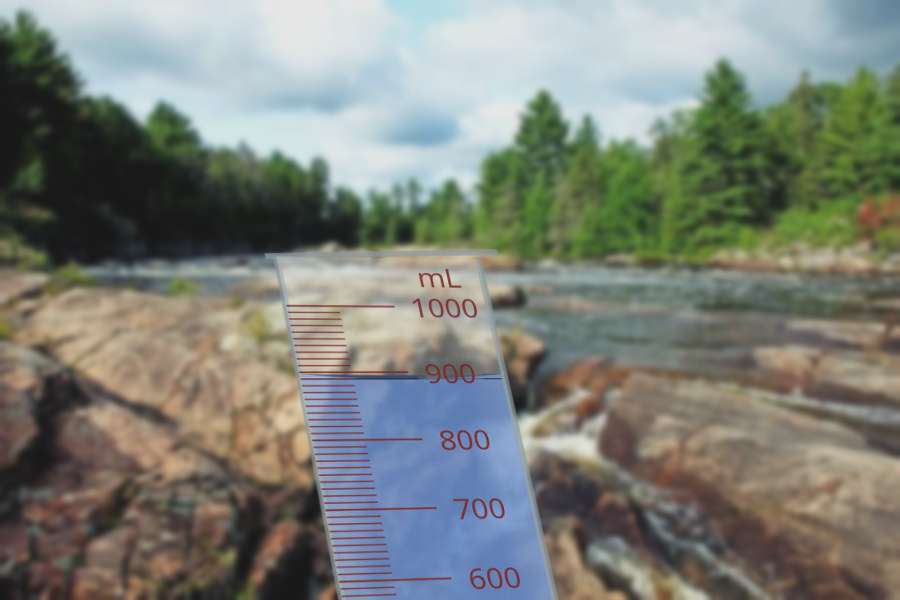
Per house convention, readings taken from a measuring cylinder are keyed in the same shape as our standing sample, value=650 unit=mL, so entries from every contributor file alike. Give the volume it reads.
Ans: value=890 unit=mL
